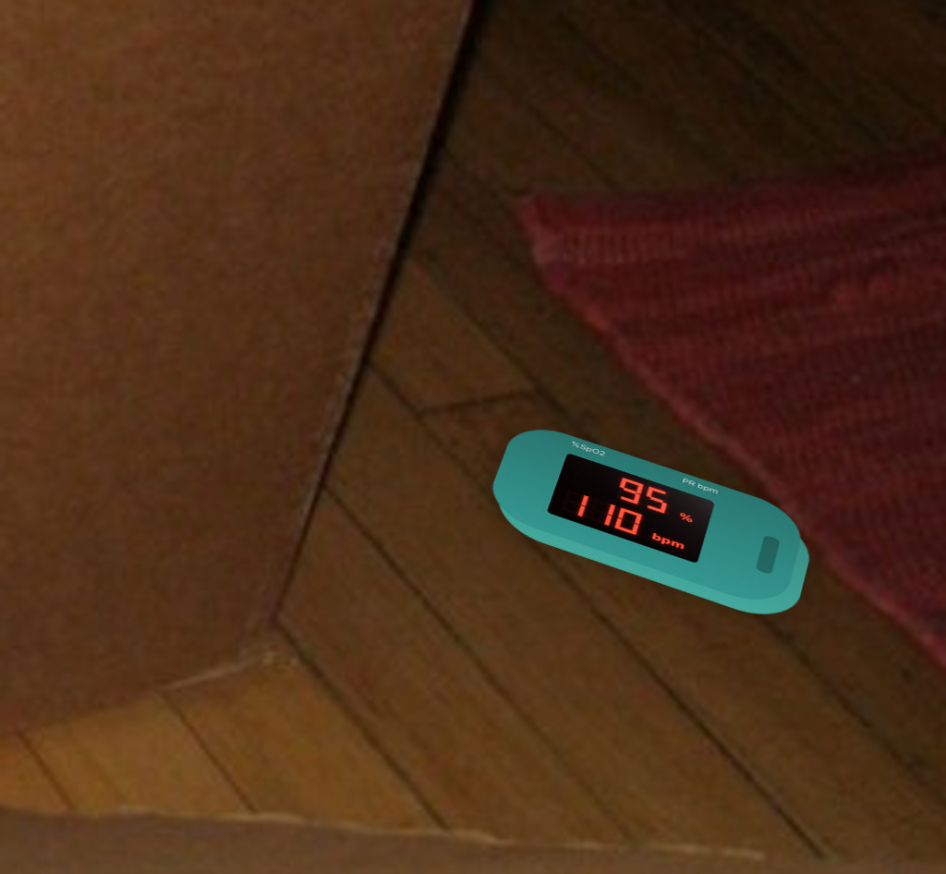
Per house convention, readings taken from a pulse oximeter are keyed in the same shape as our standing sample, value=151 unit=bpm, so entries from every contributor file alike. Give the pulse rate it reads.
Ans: value=110 unit=bpm
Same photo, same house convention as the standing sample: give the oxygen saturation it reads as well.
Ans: value=95 unit=%
